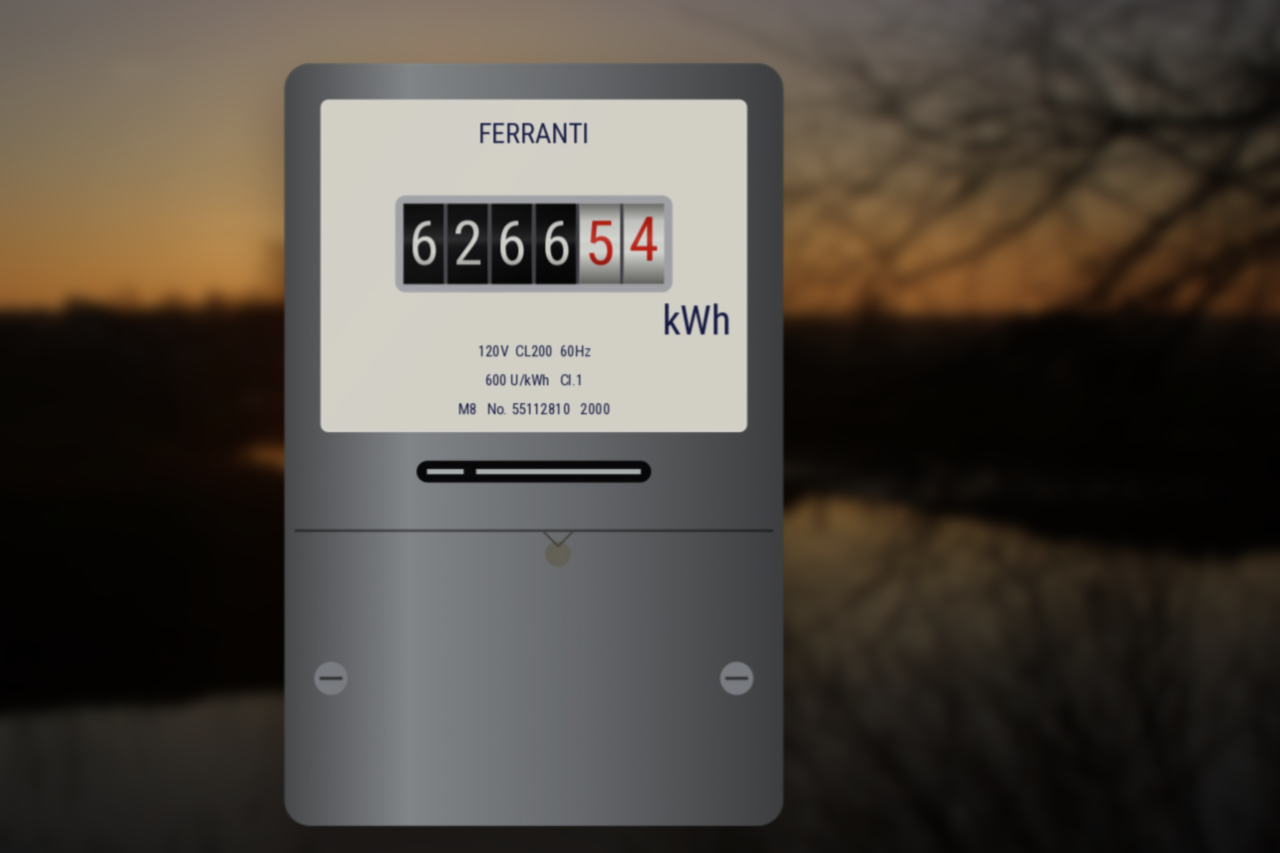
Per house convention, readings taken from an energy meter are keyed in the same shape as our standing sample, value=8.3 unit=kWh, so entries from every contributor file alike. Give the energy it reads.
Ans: value=6266.54 unit=kWh
